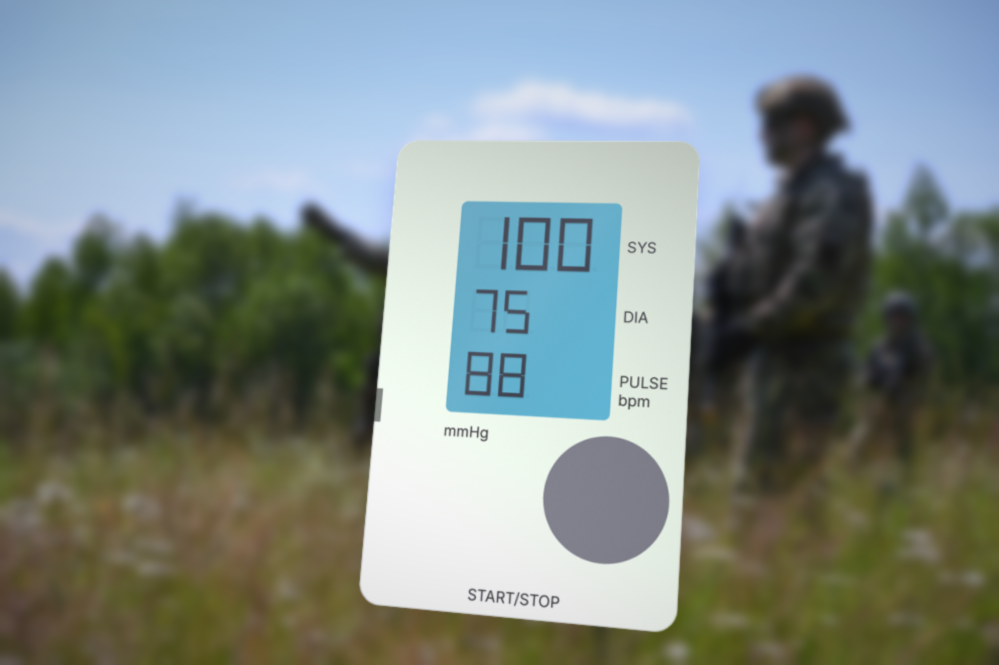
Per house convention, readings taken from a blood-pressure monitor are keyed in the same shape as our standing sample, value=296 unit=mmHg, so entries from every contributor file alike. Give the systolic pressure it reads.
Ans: value=100 unit=mmHg
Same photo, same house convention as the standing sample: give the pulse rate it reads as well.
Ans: value=88 unit=bpm
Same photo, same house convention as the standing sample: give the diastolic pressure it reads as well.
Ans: value=75 unit=mmHg
